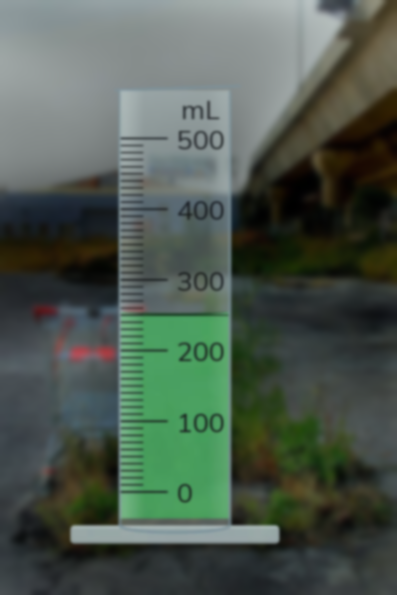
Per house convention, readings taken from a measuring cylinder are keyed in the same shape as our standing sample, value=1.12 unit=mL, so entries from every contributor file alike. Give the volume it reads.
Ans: value=250 unit=mL
